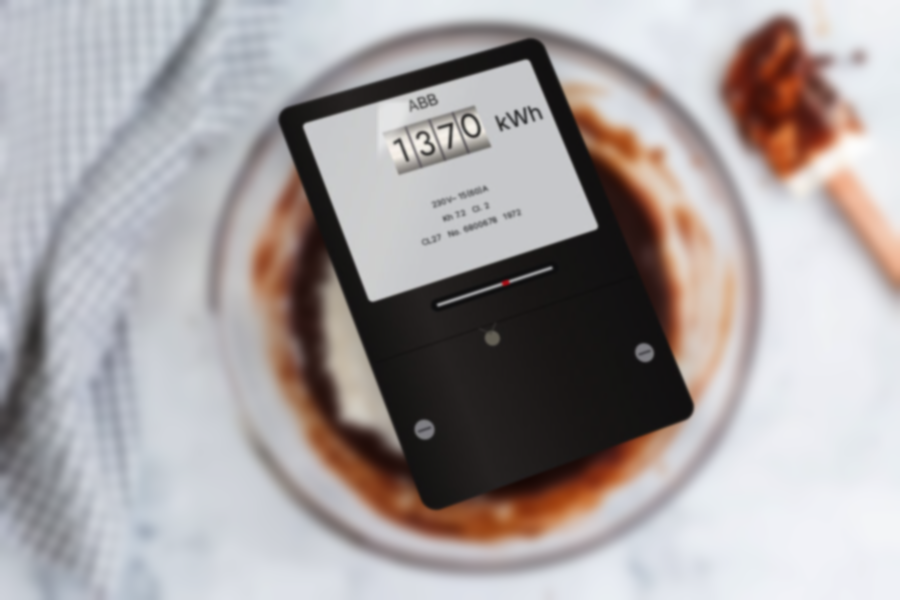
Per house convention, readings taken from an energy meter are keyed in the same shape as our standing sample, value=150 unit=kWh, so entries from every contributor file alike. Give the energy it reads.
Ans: value=1370 unit=kWh
